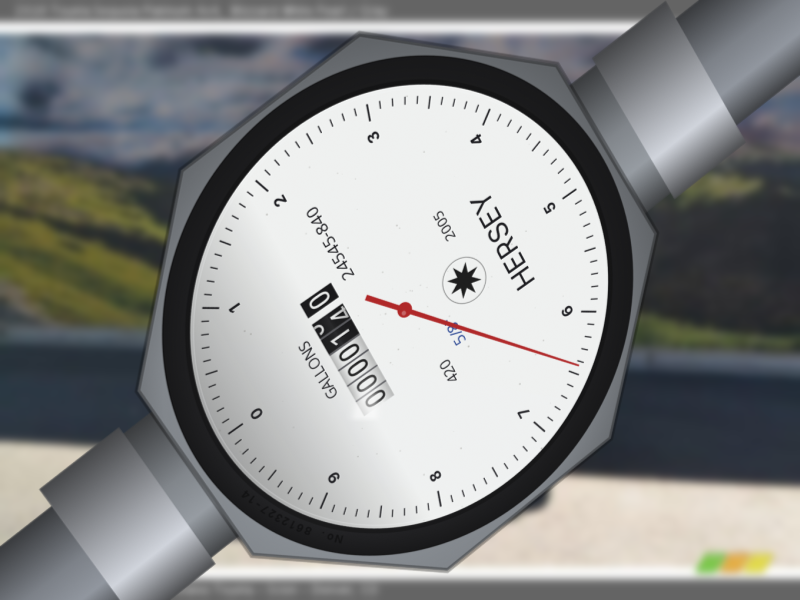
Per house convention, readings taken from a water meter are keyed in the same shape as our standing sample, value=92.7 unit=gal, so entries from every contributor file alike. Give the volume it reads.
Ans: value=136.4 unit=gal
